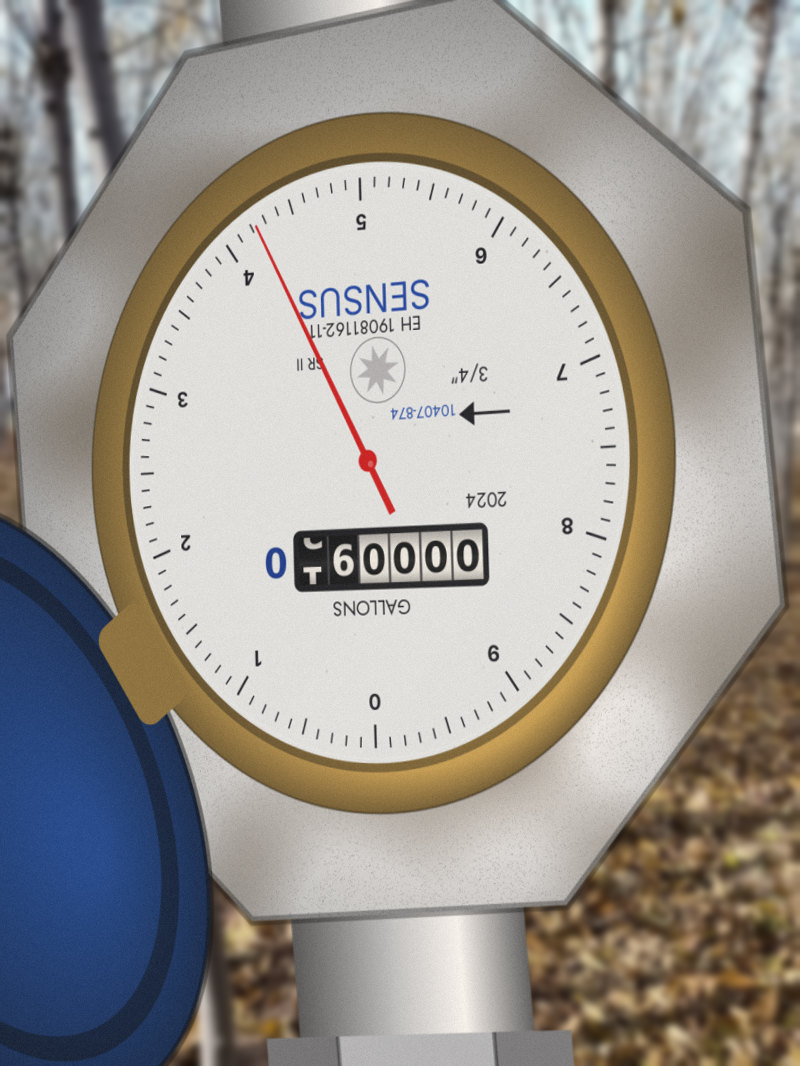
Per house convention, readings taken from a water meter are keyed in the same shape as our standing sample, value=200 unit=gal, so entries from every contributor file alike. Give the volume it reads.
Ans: value=914.2 unit=gal
